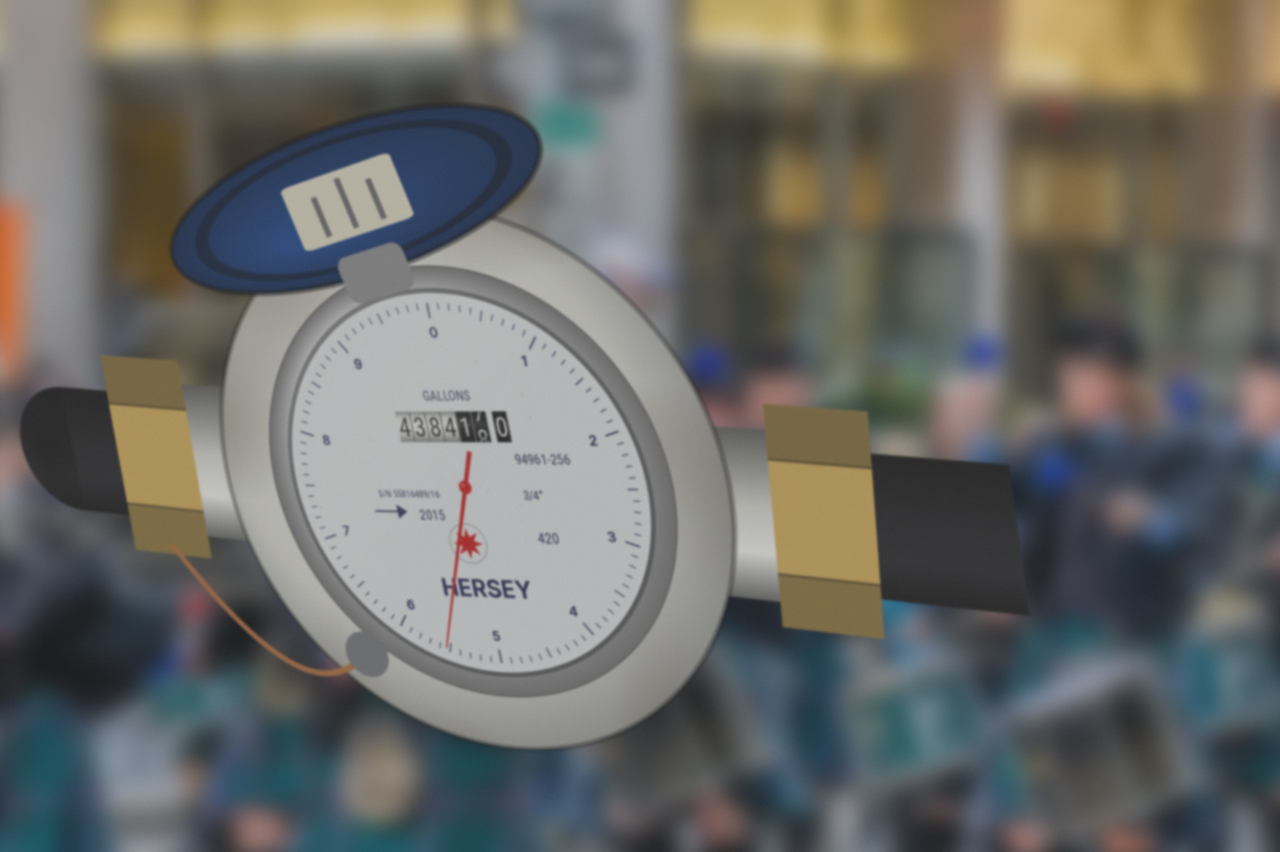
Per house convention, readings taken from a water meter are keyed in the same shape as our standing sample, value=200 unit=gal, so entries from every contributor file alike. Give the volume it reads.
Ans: value=4384175.5 unit=gal
